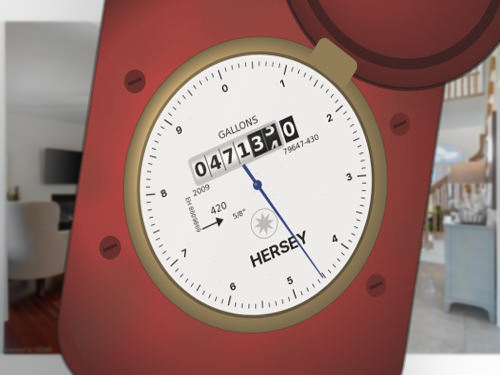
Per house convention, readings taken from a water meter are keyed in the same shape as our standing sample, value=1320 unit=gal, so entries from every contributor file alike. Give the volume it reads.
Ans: value=471334.5 unit=gal
